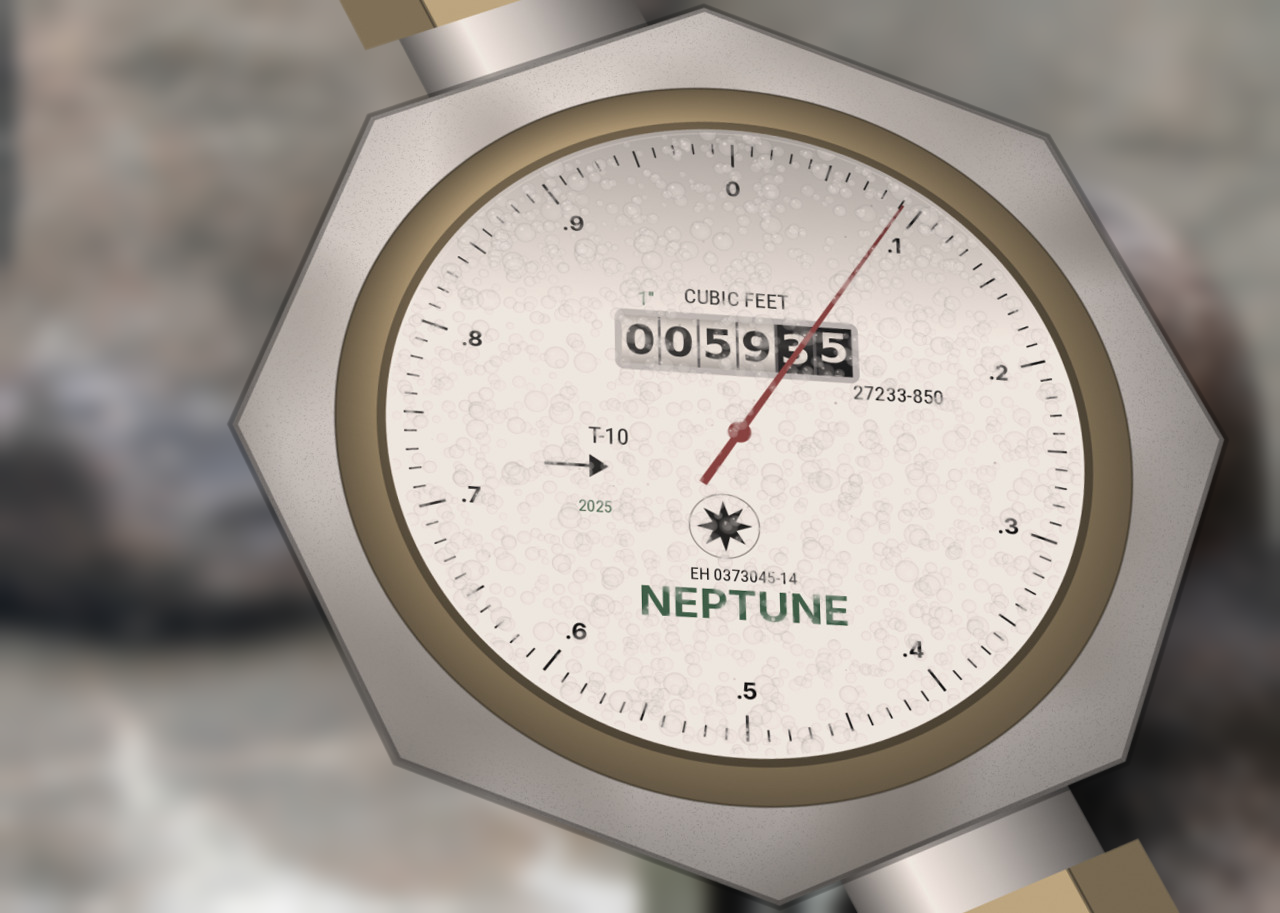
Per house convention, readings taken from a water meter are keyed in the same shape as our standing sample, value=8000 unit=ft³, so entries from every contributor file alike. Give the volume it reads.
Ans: value=5935.09 unit=ft³
